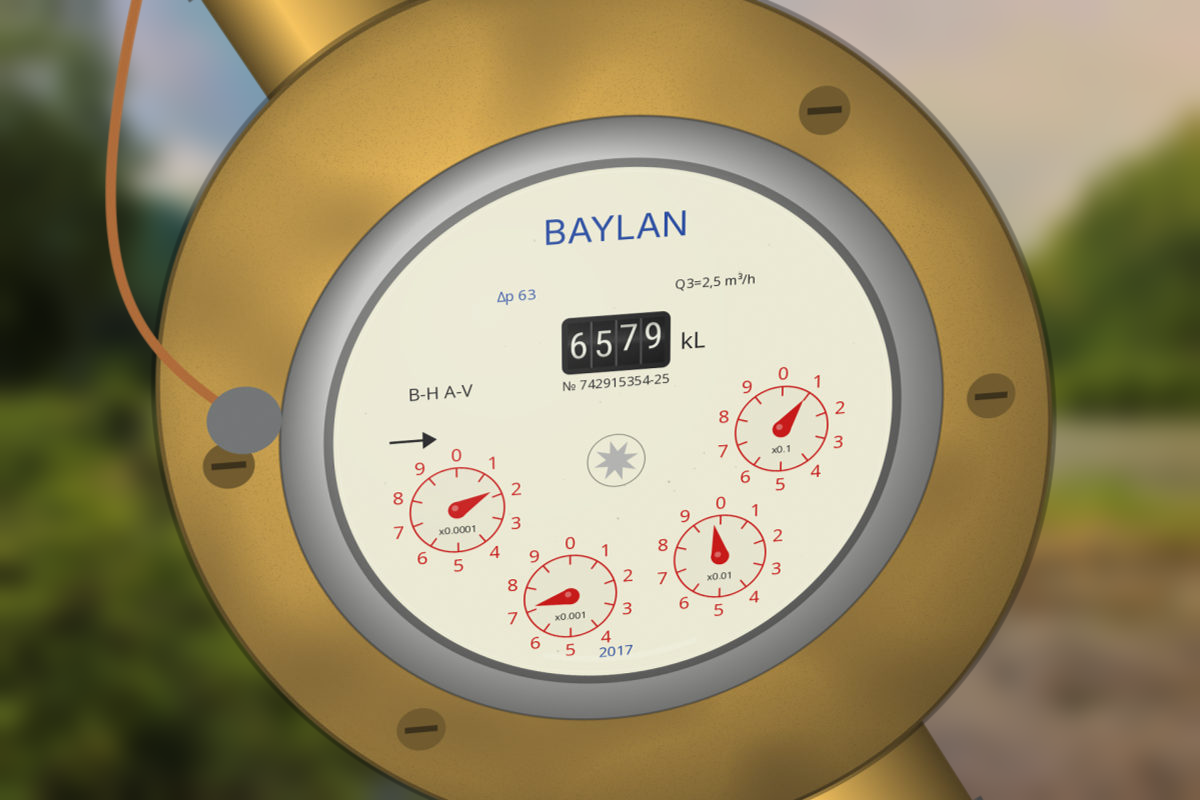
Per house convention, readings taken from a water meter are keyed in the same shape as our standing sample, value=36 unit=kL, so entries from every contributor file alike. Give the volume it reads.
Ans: value=6579.0971 unit=kL
